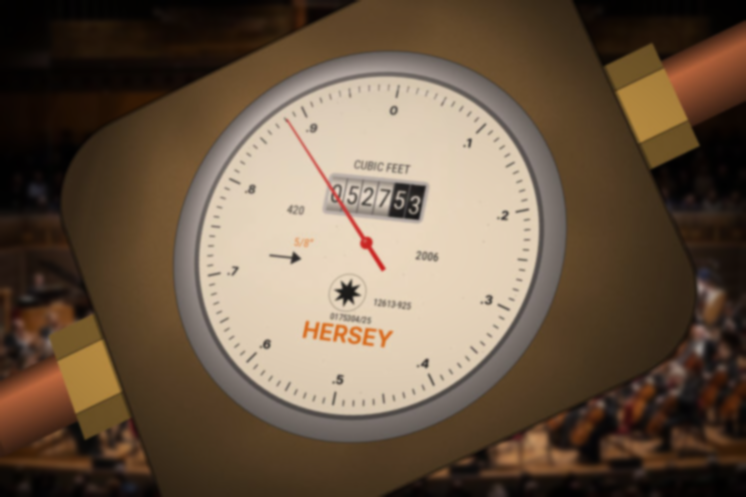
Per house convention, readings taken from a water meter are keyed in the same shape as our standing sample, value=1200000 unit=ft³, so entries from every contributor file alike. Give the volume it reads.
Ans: value=52752.88 unit=ft³
